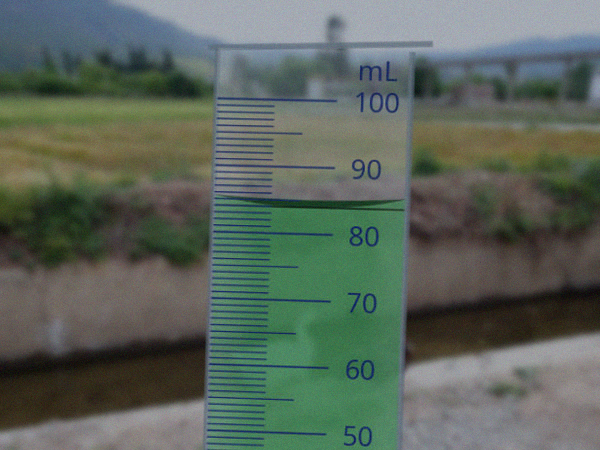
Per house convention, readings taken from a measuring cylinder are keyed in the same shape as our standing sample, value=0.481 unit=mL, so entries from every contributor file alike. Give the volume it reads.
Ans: value=84 unit=mL
